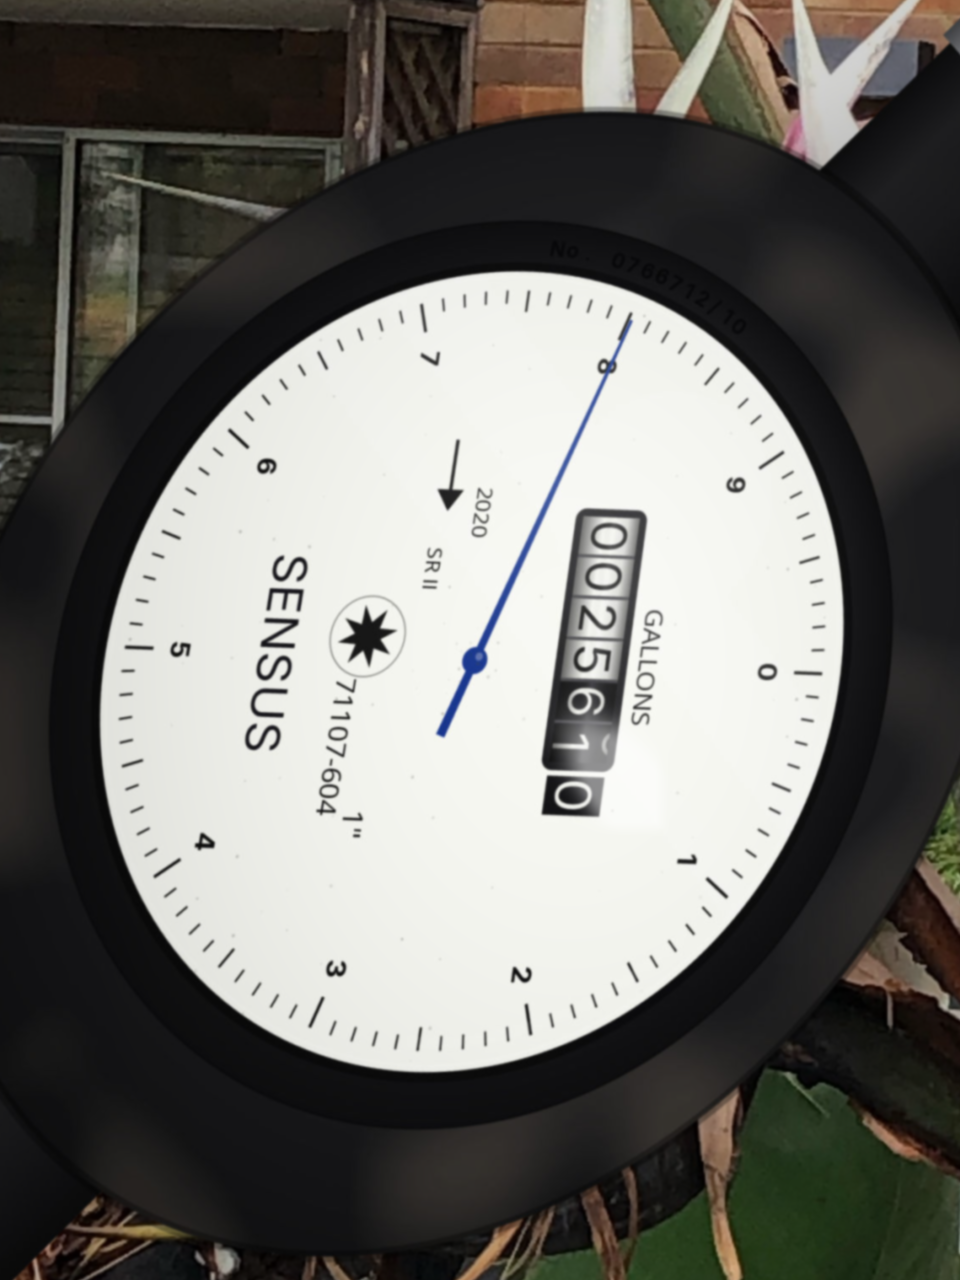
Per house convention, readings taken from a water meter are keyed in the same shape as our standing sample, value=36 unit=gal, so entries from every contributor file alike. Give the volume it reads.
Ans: value=25608.0 unit=gal
